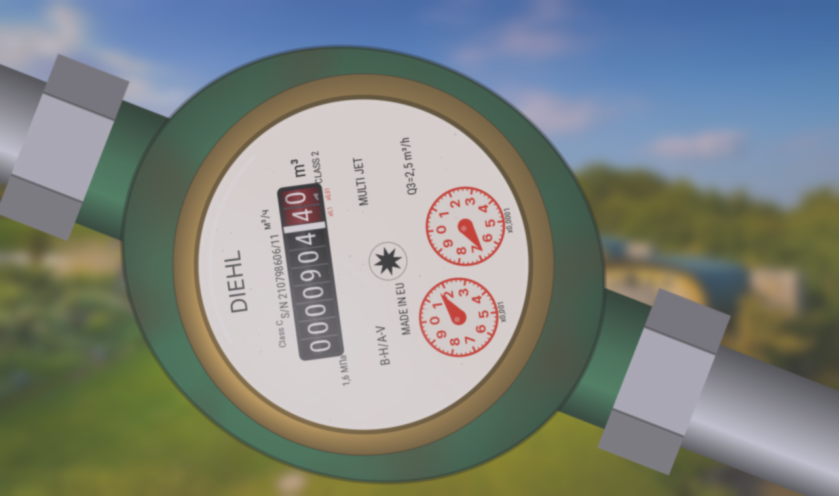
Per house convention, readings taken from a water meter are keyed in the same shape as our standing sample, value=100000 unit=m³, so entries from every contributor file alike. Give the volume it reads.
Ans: value=904.4016 unit=m³
